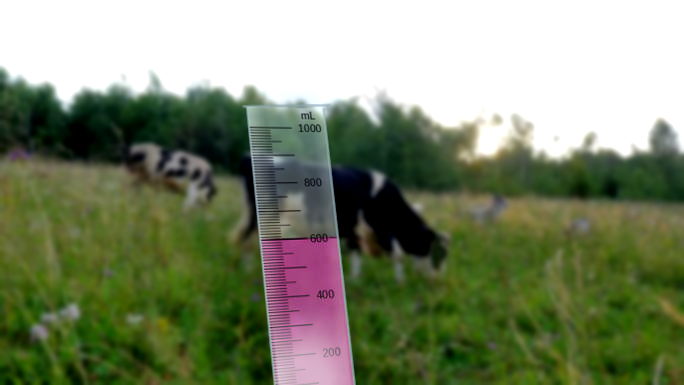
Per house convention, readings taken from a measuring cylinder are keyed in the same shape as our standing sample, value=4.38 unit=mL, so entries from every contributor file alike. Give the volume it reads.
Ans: value=600 unit=mL
